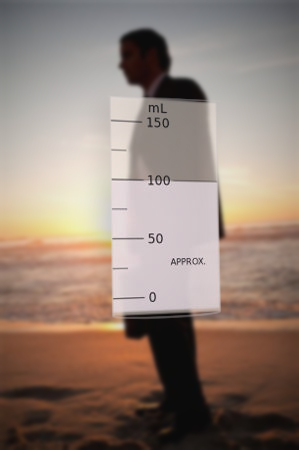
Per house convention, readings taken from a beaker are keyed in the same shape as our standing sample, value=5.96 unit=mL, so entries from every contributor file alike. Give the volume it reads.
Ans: value=100 unit=mL
